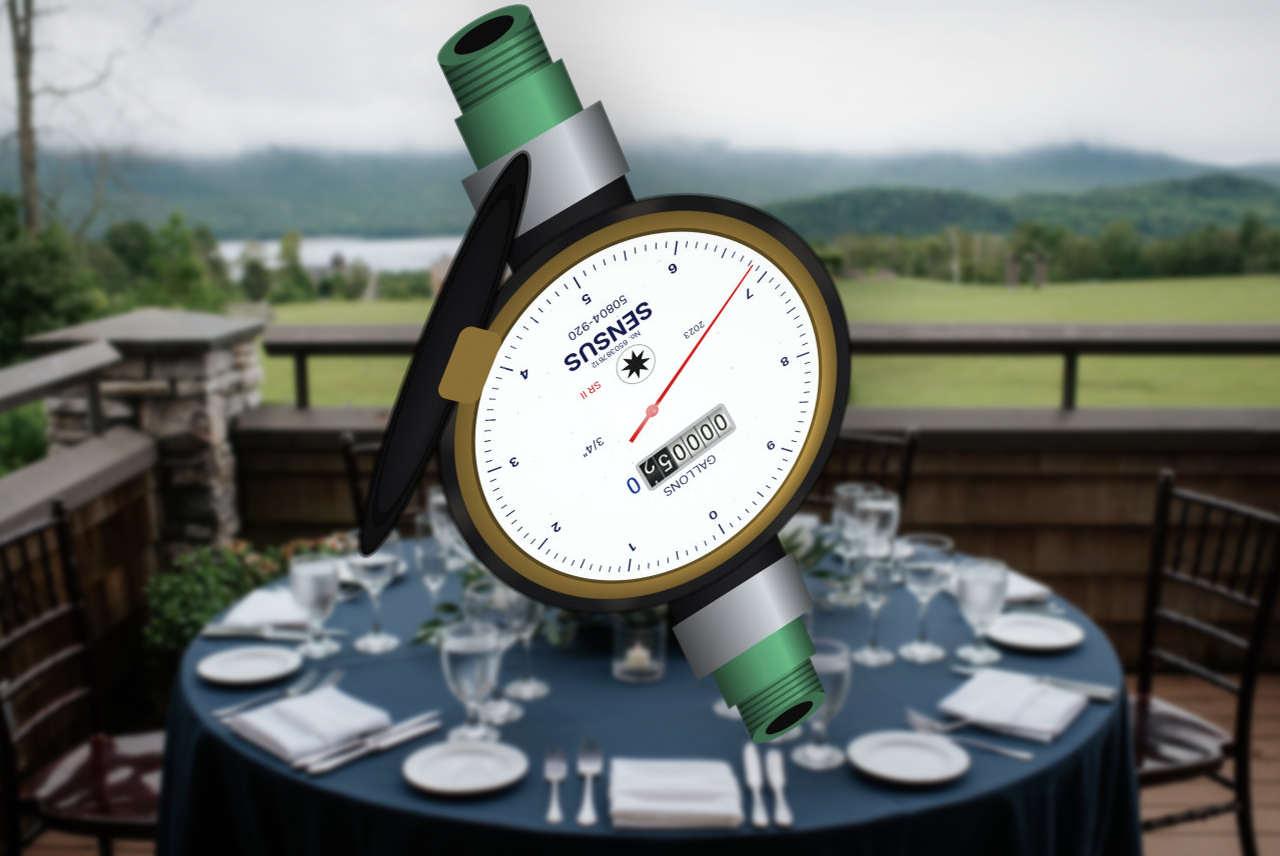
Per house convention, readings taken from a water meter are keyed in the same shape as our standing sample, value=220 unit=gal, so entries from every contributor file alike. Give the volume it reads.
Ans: value=516.8 unit=gal
